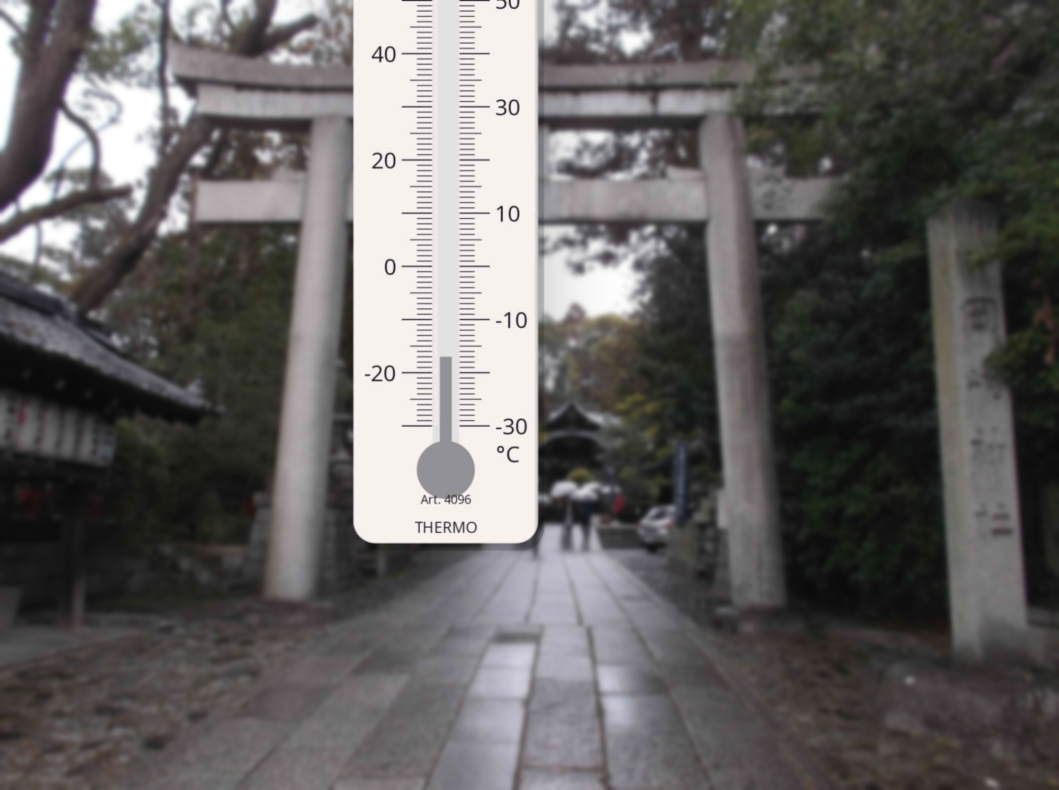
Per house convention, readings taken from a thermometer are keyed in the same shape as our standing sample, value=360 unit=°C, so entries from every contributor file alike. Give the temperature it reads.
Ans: value=-17 unit=°C
